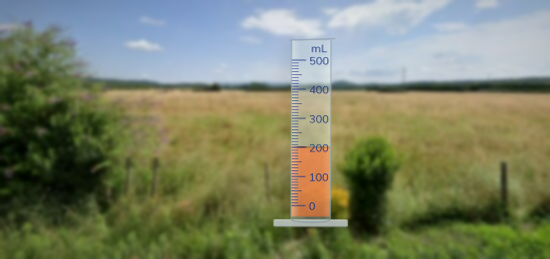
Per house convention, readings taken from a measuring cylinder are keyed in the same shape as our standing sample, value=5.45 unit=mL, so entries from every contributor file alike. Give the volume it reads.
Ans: value=200 unit=mL
